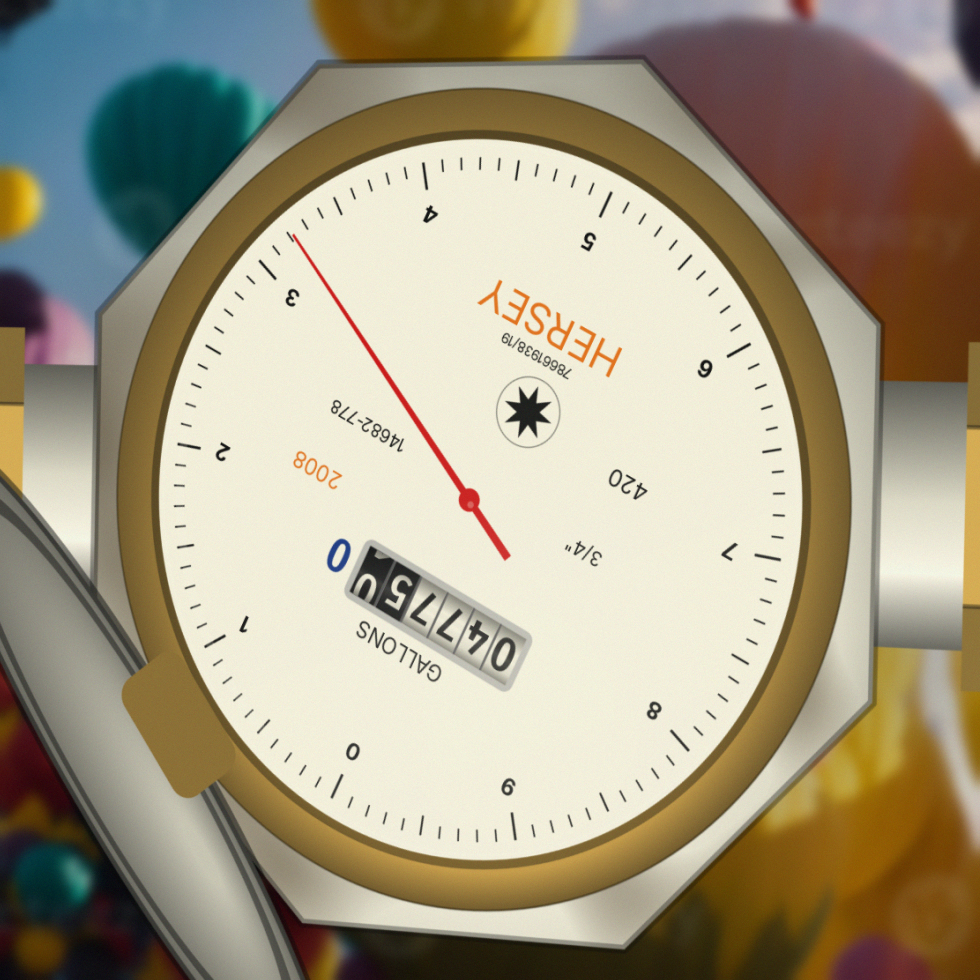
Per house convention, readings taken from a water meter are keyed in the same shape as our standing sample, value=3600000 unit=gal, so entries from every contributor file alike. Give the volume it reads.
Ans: value=477503.2 unit=gal
